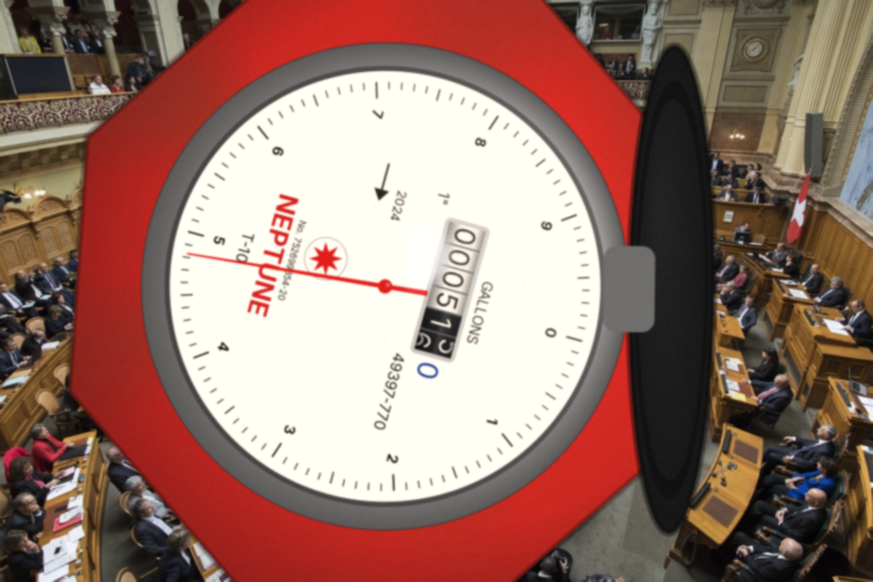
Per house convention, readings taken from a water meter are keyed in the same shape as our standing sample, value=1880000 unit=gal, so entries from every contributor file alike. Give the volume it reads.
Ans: value=5154.8 unit=gal
